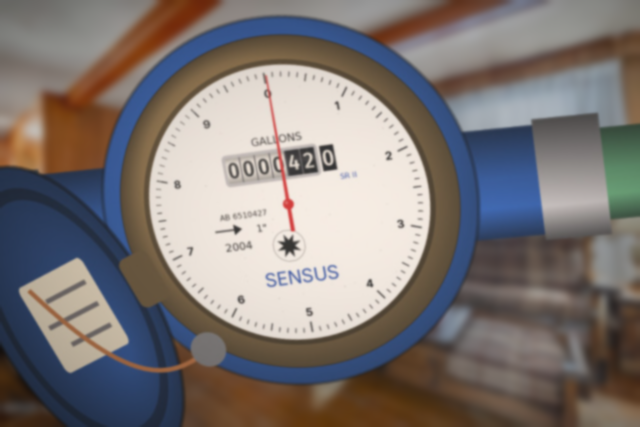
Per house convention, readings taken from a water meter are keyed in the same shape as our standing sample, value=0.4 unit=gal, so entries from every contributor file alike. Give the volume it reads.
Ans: value=420.0 unit=gal
